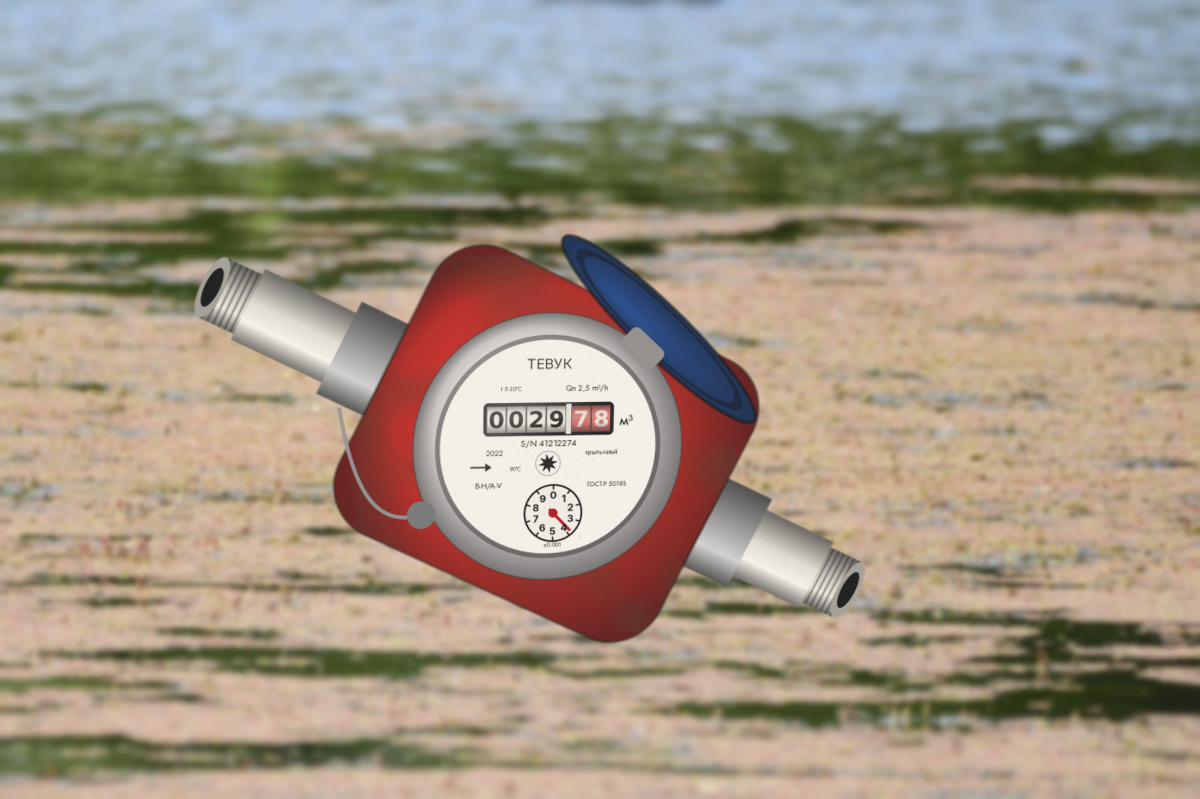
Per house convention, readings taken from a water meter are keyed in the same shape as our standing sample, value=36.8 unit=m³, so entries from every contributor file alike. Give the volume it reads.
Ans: value=29.783 unit=m³
